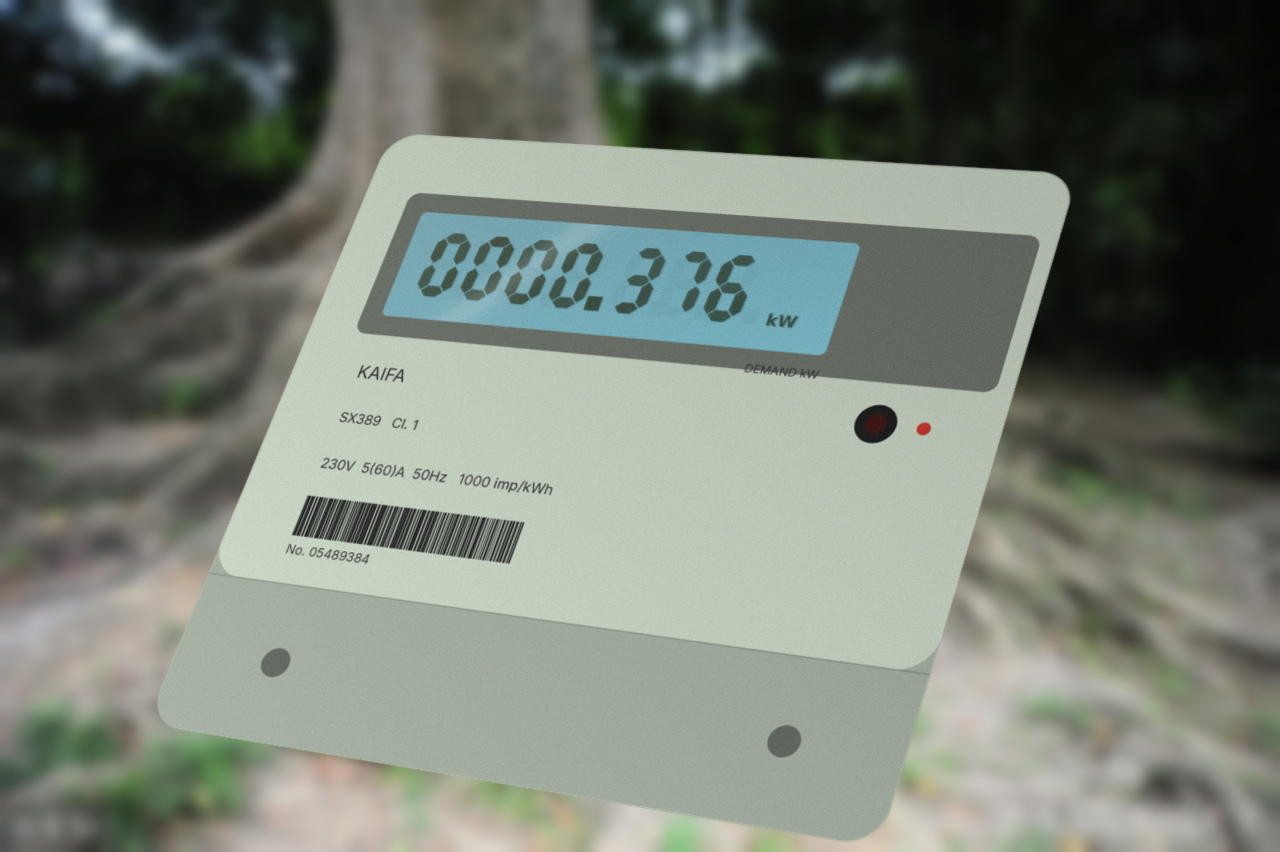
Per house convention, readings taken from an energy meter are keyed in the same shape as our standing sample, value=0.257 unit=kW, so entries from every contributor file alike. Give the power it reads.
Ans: value=0.376 unit=kW
